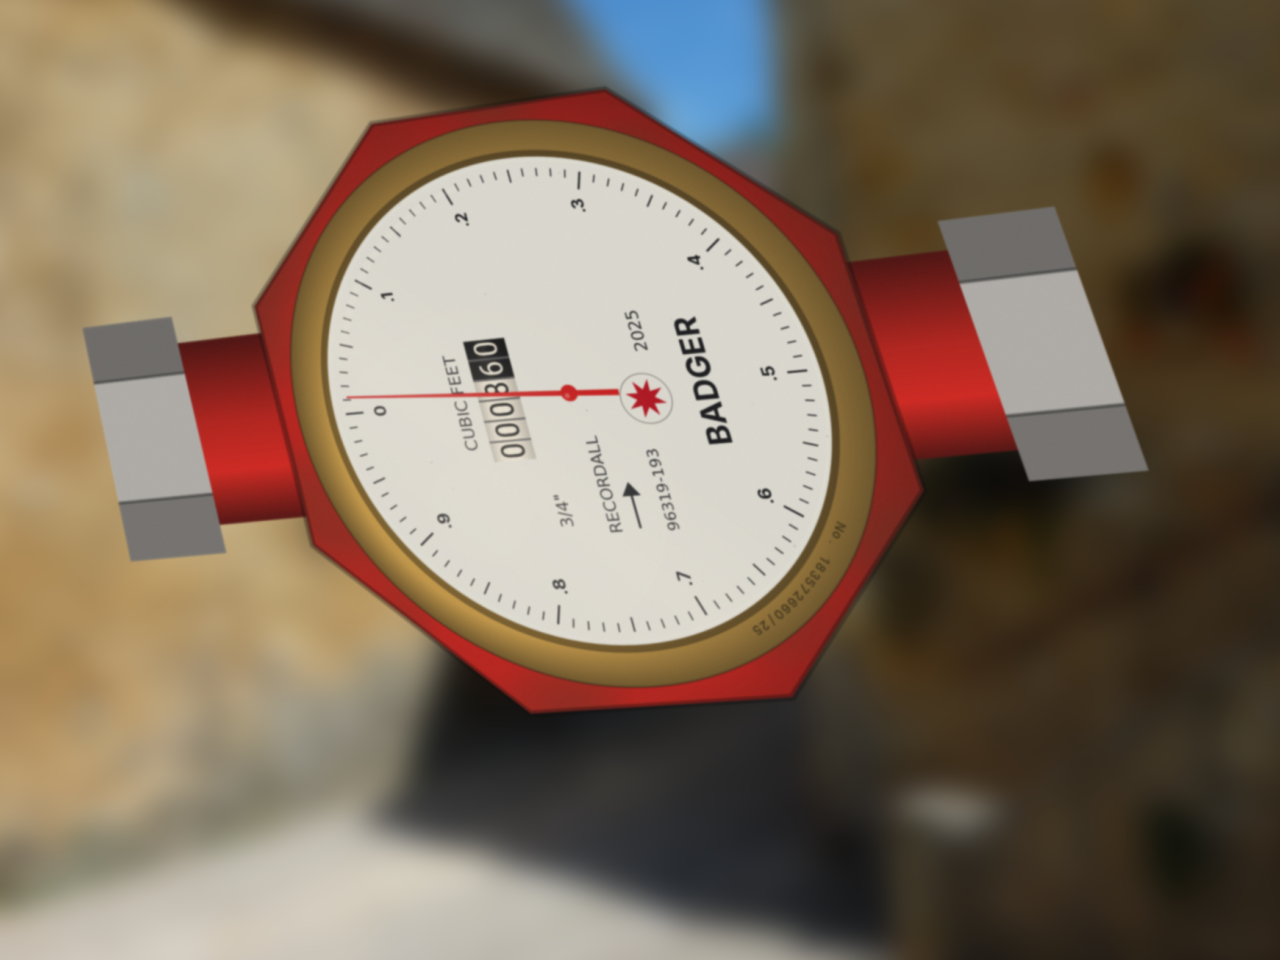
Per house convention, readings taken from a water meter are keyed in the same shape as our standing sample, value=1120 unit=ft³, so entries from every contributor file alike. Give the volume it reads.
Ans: value=860.01 unit=ft³
